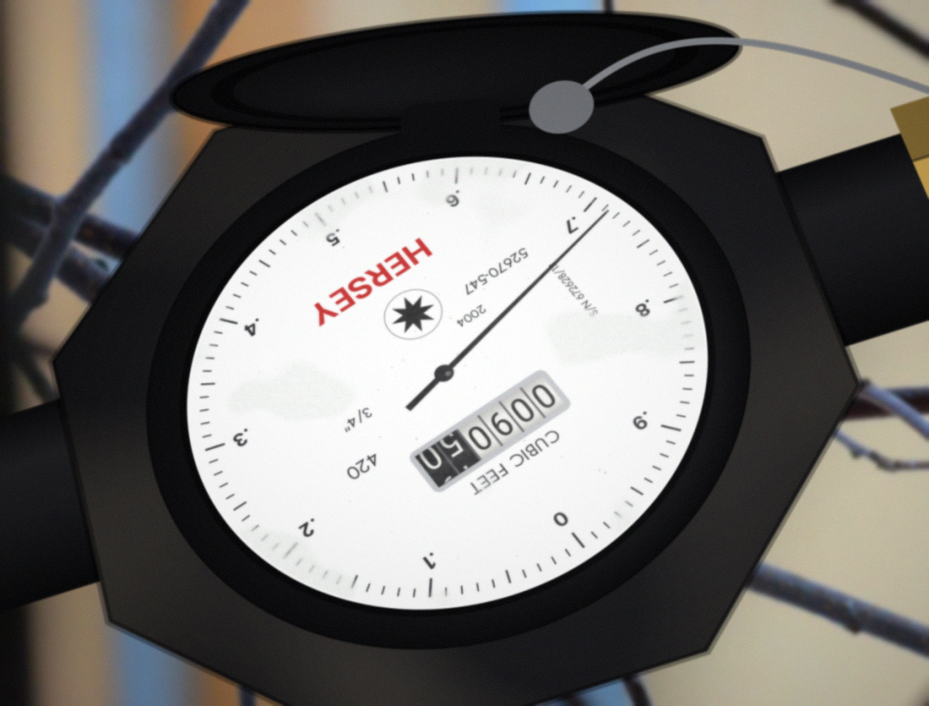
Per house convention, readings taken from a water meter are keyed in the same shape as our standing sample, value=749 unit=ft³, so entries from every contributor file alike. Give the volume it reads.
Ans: value=9049.71 unit=ft³
